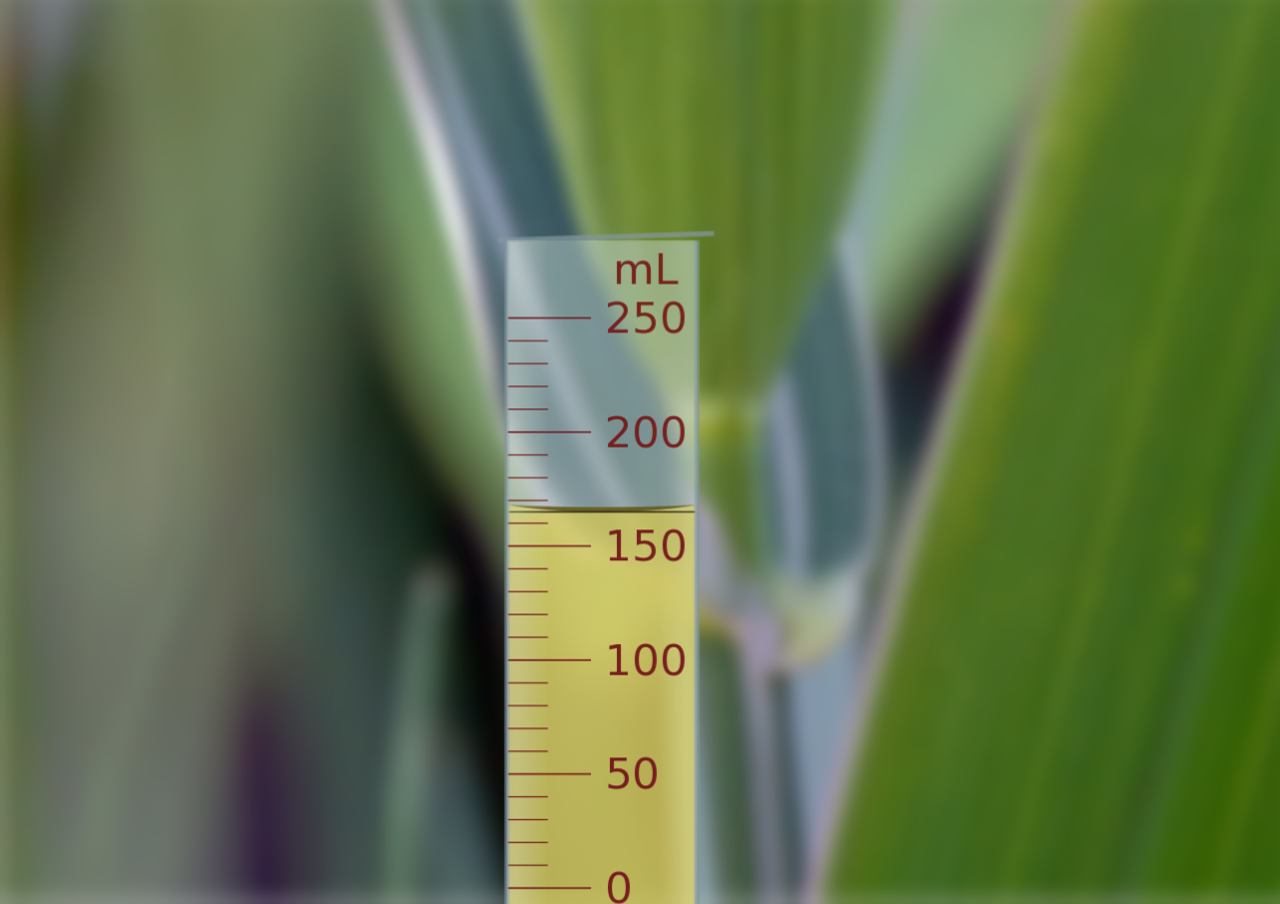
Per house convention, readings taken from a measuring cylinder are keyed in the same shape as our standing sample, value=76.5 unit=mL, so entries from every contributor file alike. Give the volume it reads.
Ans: value=165 unit=mL
